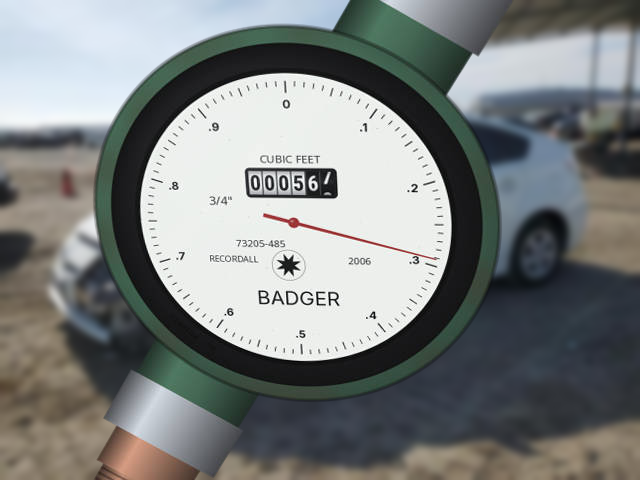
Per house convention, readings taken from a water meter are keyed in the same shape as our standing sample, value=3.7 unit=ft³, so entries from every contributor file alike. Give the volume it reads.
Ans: value=567.29 unit=ft³
